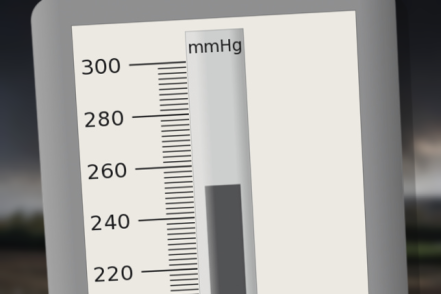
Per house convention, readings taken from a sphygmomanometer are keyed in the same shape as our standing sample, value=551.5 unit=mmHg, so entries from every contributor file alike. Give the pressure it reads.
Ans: value=252 unit=mmHg
